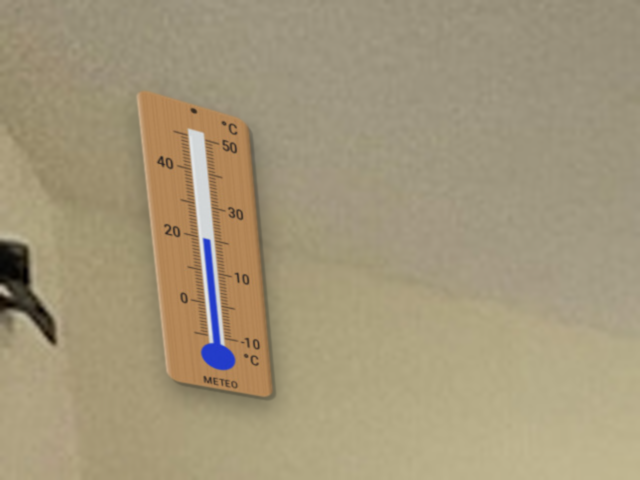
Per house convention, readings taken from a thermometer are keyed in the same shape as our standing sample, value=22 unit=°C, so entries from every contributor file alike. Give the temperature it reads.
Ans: value=20 unit=°C
